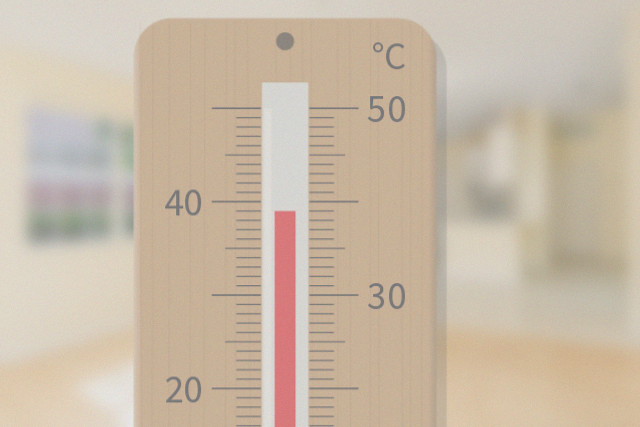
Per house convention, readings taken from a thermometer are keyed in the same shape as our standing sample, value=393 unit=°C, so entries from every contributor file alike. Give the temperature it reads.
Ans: value=39 unit=°C
